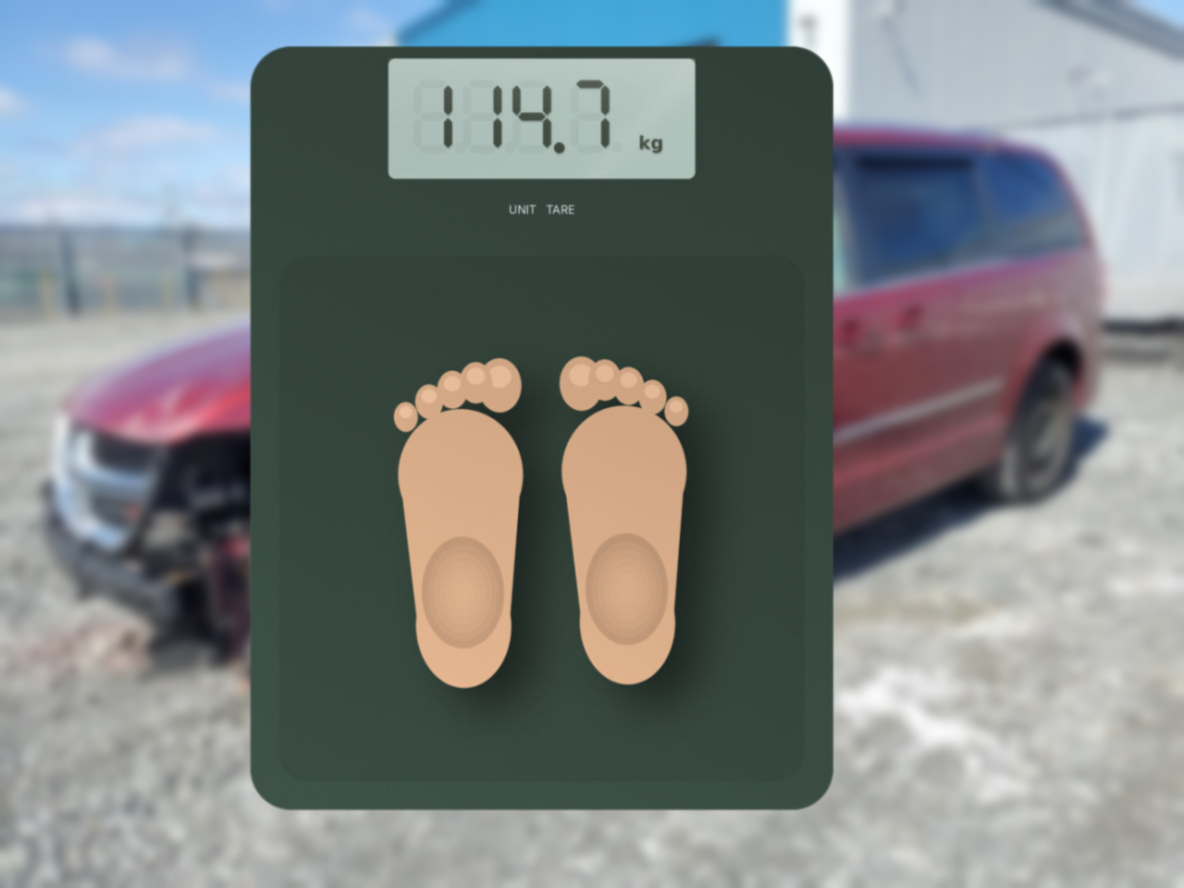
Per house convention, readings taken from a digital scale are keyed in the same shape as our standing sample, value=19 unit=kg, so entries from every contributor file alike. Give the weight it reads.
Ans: value=114.7 unit=kg
